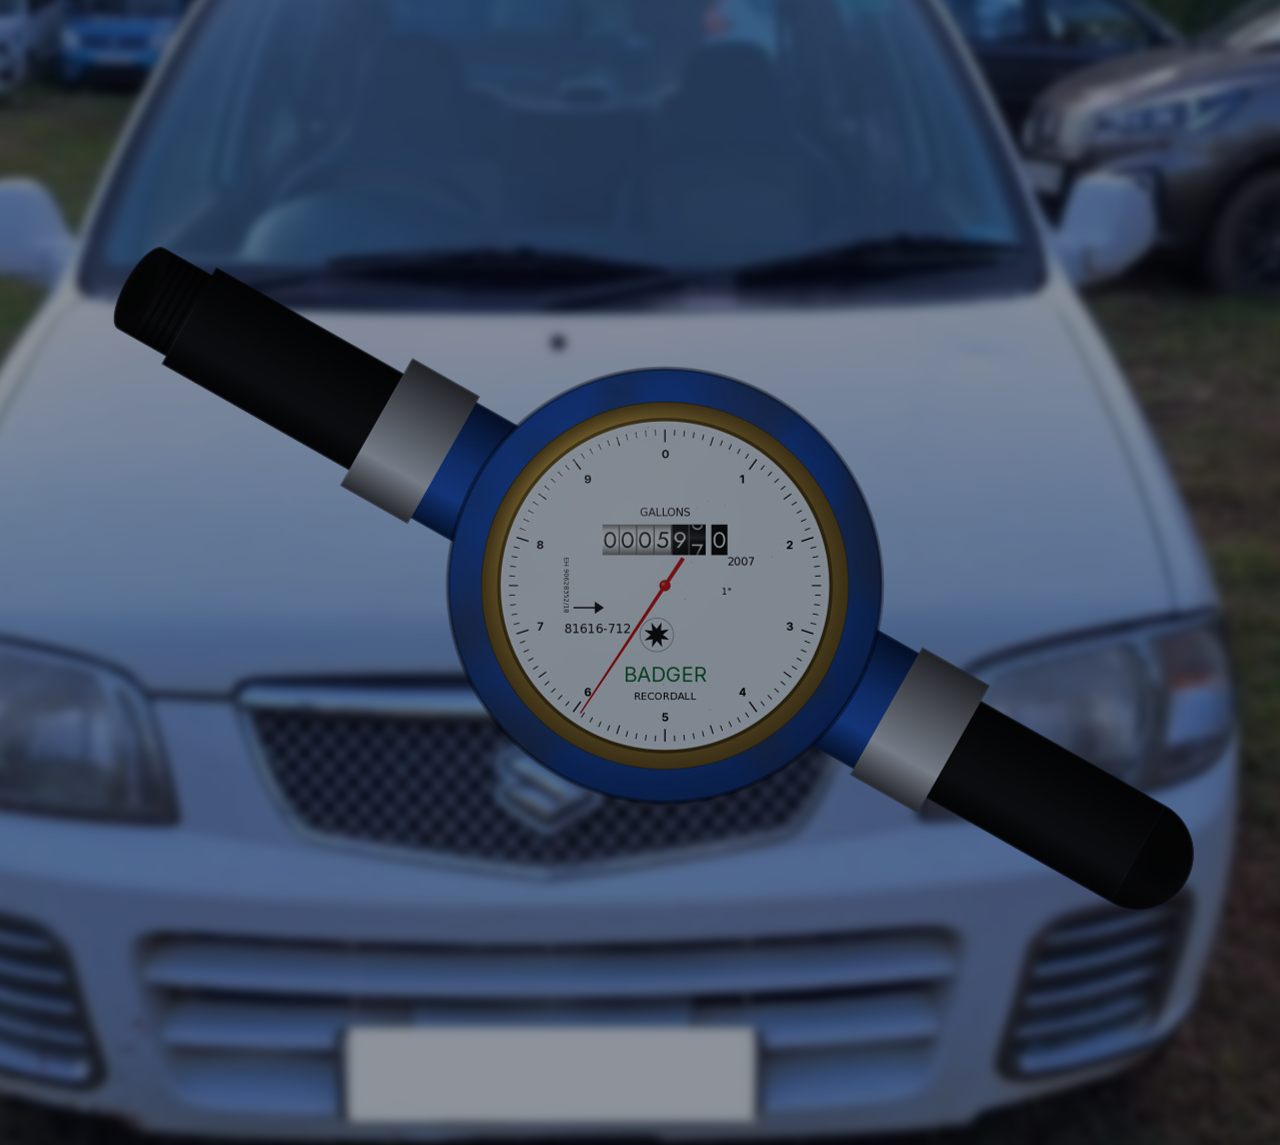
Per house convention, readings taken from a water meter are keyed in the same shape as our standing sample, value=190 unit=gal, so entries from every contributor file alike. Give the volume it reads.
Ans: value=5965.9 unit=gal
